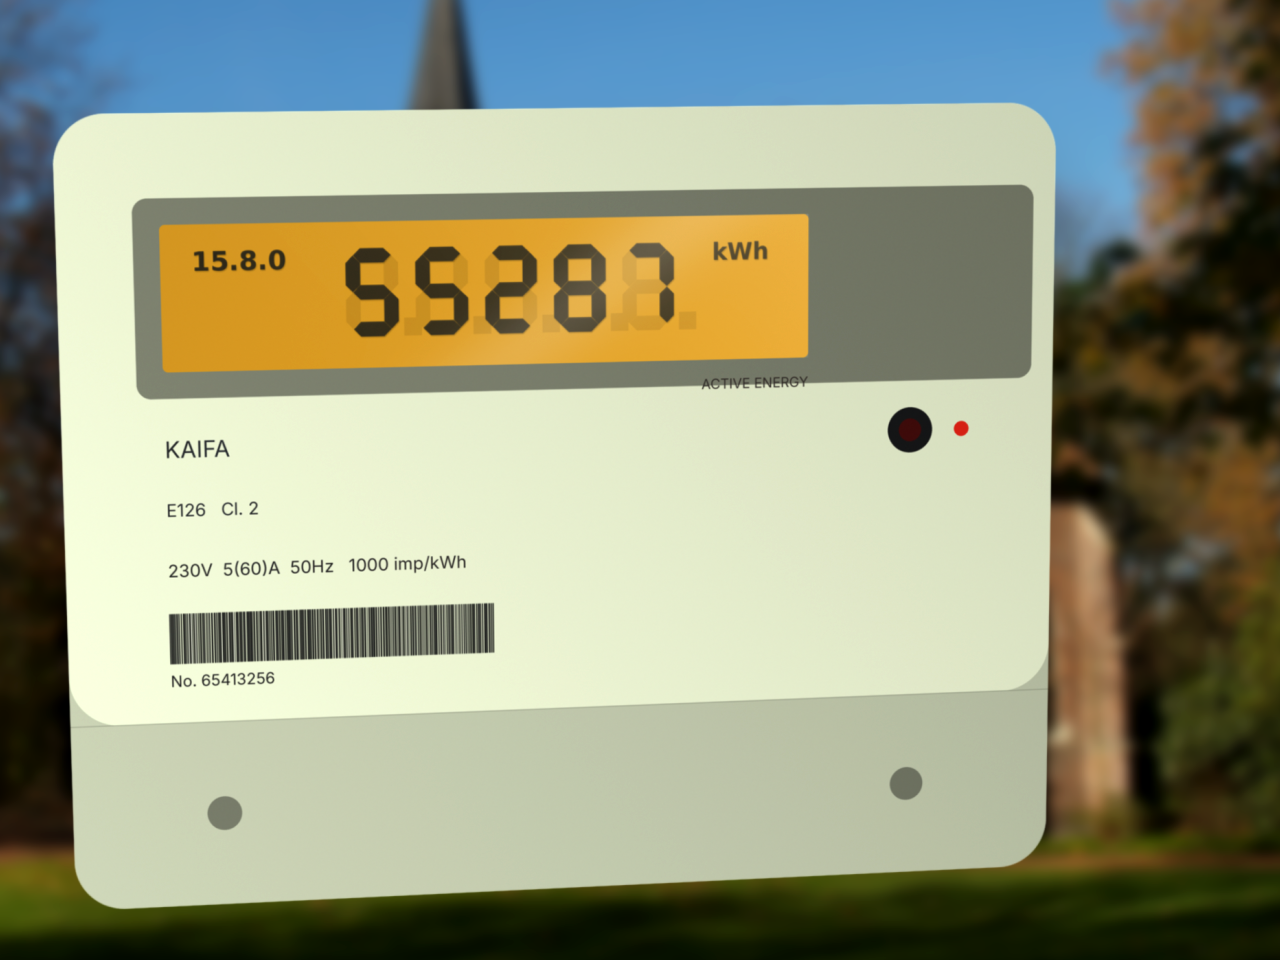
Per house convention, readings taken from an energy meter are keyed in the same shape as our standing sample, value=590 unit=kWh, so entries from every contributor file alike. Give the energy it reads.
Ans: value=55287 unit=kWh
